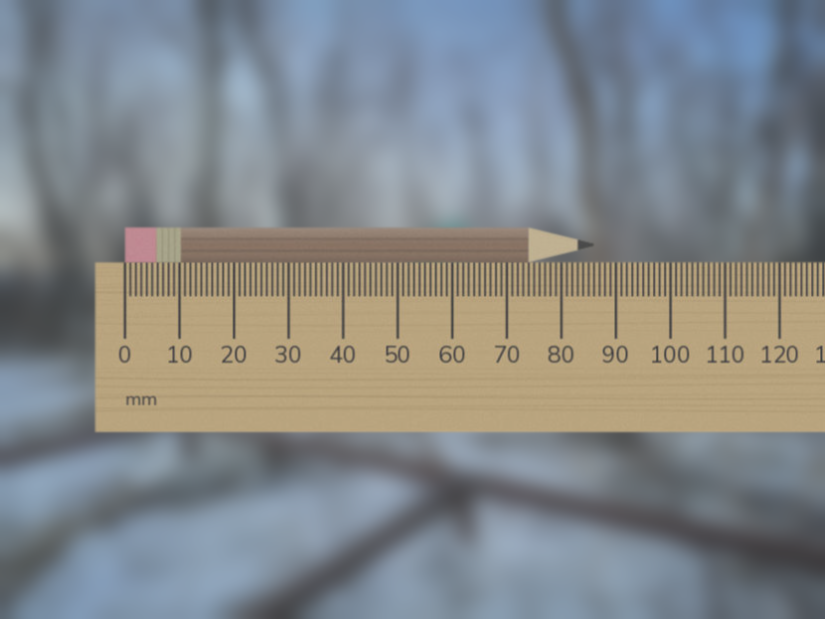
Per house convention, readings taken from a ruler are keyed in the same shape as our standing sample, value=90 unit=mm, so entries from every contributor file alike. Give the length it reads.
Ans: value=86 unit=mm
